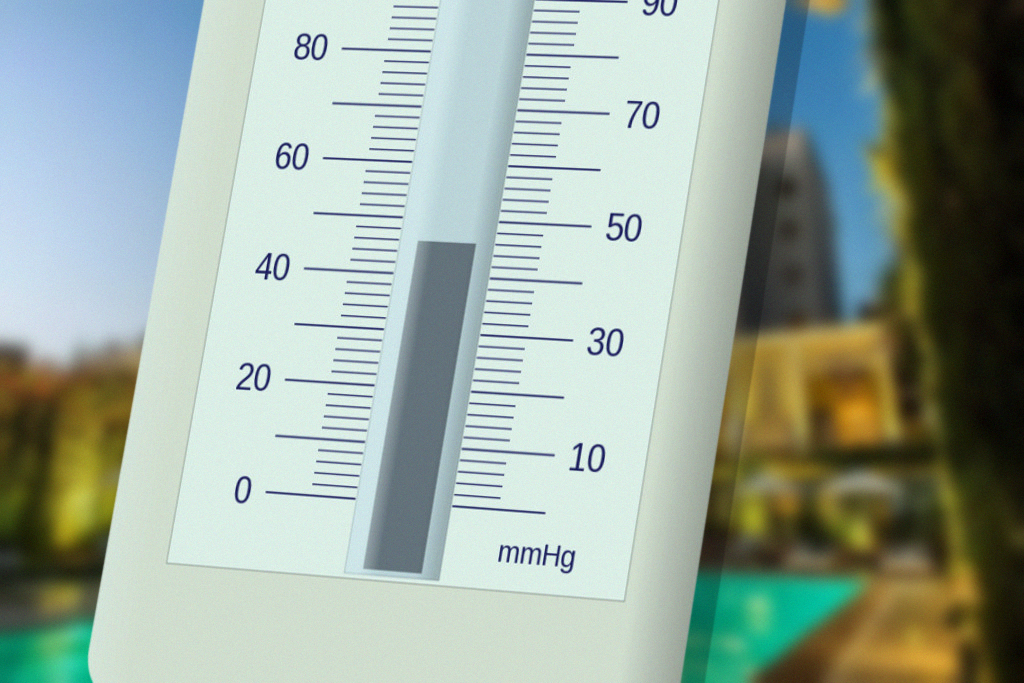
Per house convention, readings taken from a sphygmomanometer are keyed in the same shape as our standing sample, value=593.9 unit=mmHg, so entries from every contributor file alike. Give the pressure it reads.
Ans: value=46 unit=mmHg
